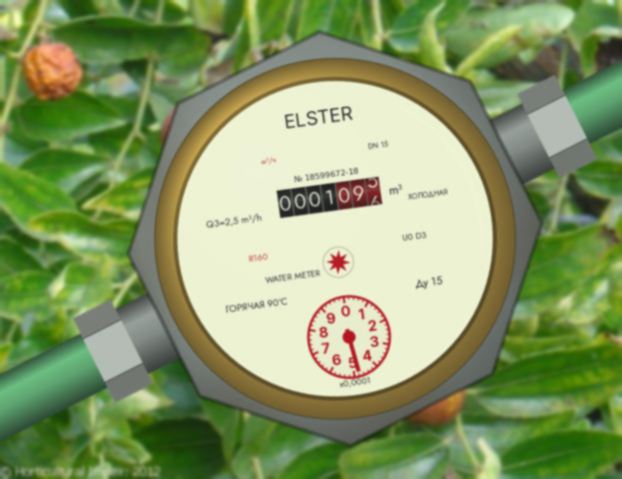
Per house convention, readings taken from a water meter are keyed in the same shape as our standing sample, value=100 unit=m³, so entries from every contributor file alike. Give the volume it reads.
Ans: value=1.0954 unit=m³
